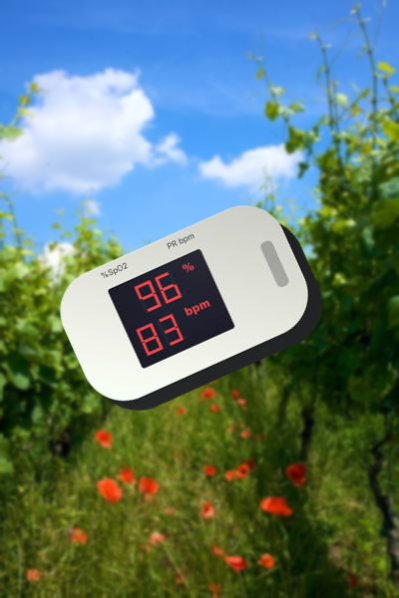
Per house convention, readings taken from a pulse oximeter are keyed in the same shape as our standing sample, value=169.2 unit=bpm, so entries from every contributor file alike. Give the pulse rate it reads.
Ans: value=83 unit=bpm
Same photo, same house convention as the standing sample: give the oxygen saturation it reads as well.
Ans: value=96 unit=%
